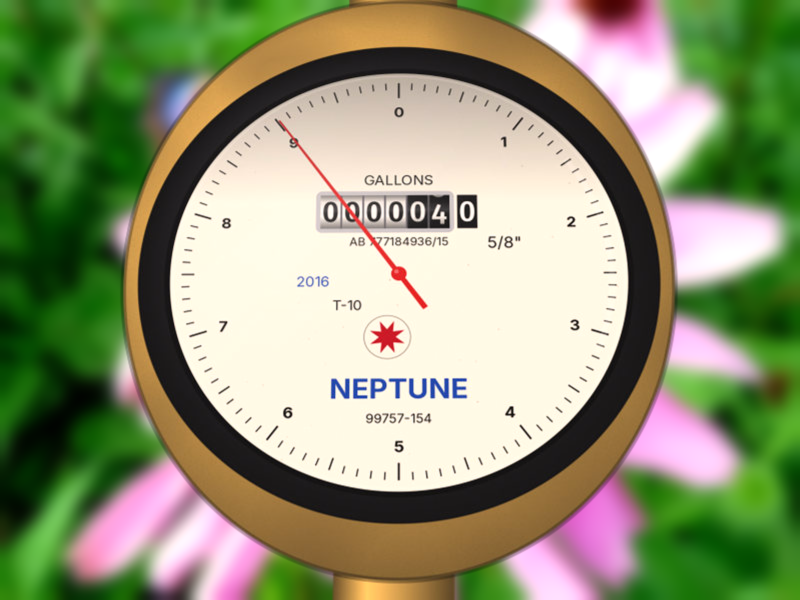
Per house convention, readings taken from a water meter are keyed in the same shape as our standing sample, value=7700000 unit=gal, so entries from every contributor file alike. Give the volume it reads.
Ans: value=39.0 unit=gal
